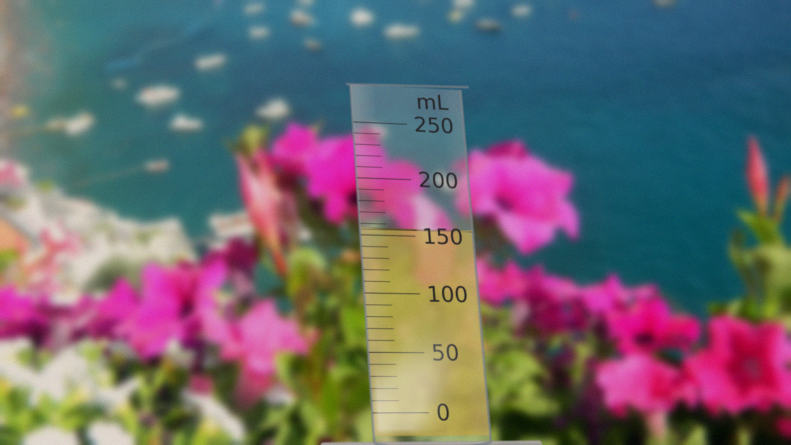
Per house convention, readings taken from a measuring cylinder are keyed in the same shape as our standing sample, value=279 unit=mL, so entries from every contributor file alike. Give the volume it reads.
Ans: value=155 unit=mL
